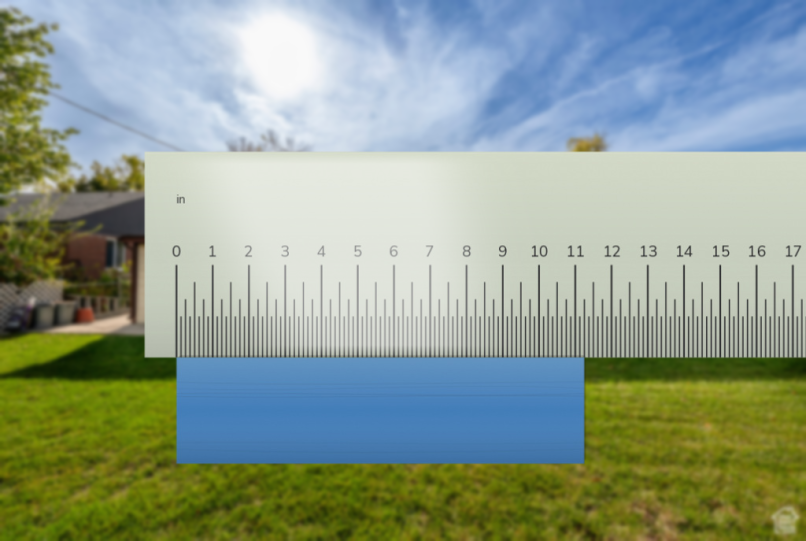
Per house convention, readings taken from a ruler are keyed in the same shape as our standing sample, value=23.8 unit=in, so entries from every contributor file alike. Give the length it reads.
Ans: value=11.25 unit=in
